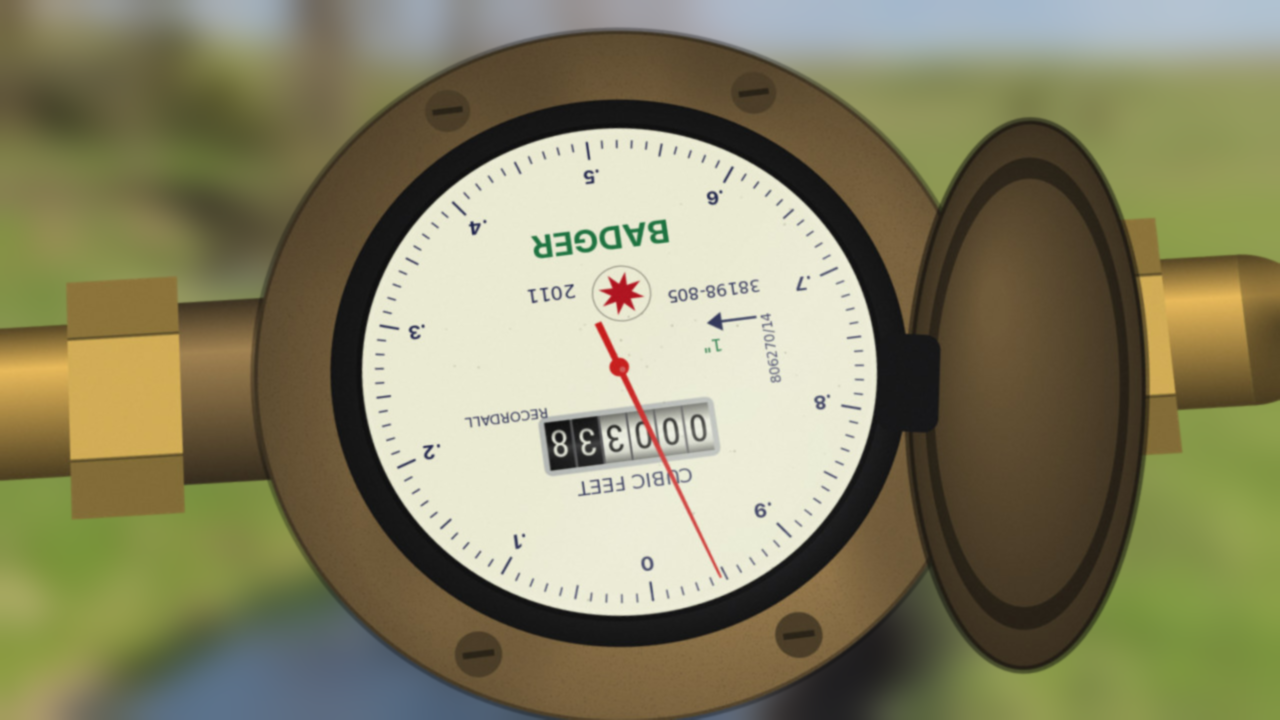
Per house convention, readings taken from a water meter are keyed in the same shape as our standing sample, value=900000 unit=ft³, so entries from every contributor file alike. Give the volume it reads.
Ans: value=337.95 unit=ft³
